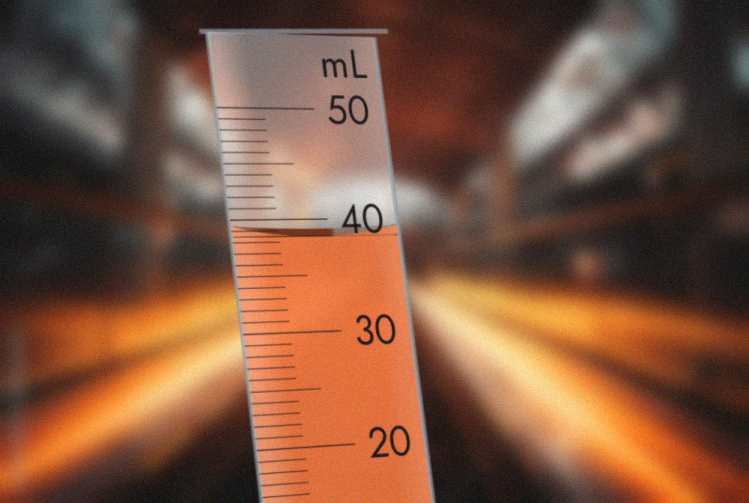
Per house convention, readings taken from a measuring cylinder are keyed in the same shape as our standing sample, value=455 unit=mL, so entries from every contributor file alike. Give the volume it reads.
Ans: value=38.5 unit=mL
